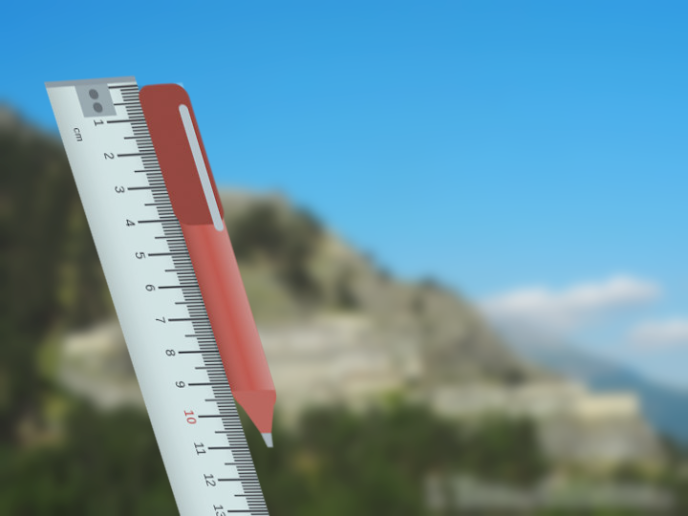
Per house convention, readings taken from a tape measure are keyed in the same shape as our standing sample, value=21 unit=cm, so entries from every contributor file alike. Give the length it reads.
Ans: value=11 unit=cm
